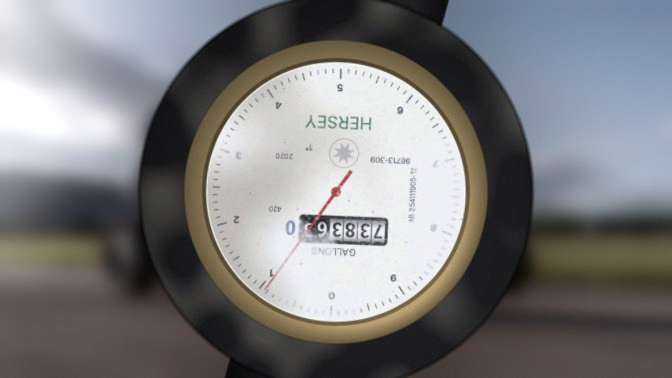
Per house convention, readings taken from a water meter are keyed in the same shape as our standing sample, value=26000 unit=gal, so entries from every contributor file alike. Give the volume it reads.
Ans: value=7383630.9 unit=gal
